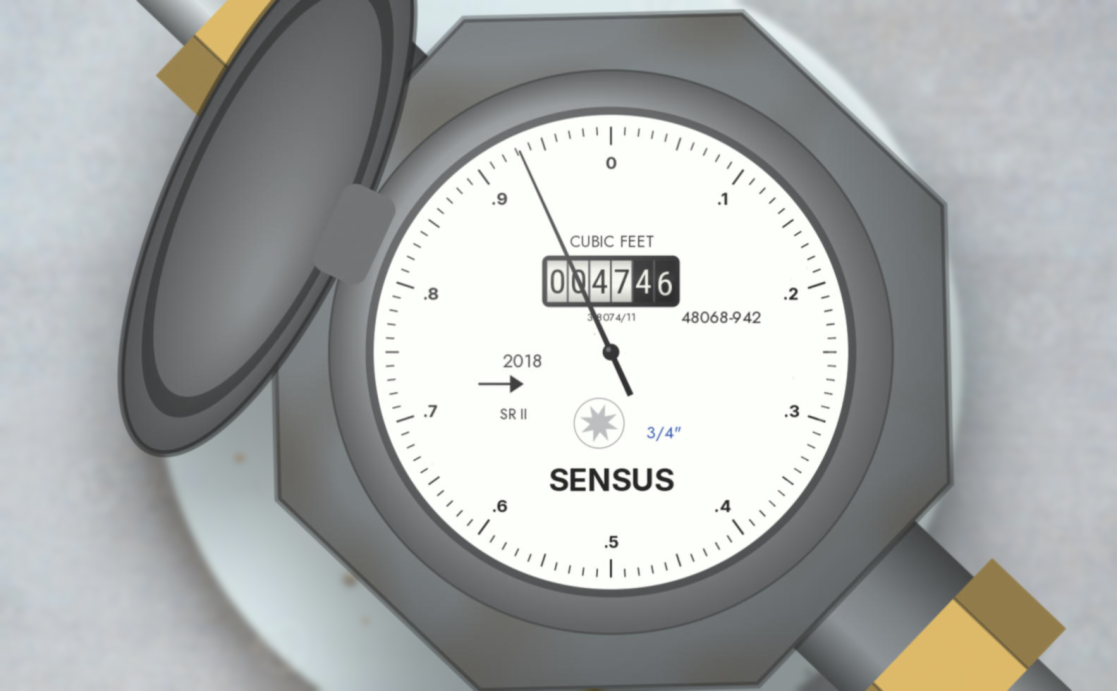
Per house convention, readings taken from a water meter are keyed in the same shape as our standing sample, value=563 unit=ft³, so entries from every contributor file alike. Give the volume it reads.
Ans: value=4745.93 unit=ft³
